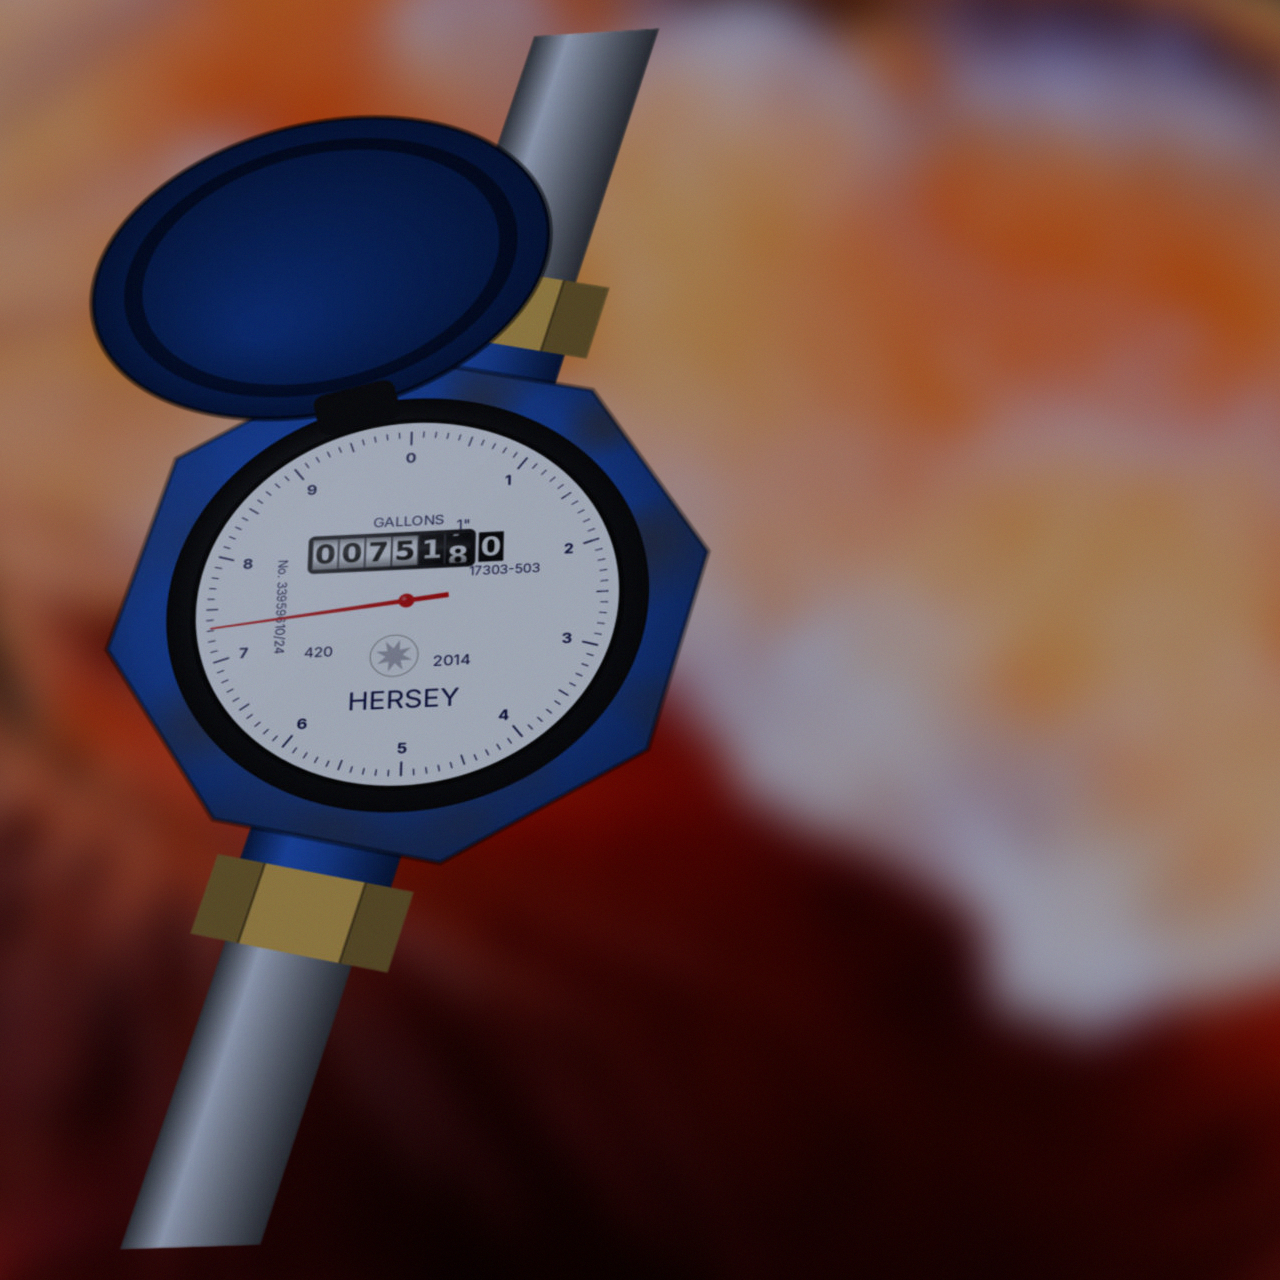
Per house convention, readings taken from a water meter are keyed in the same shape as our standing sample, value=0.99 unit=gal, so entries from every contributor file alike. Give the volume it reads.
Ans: value=75177.3 unit=gal
